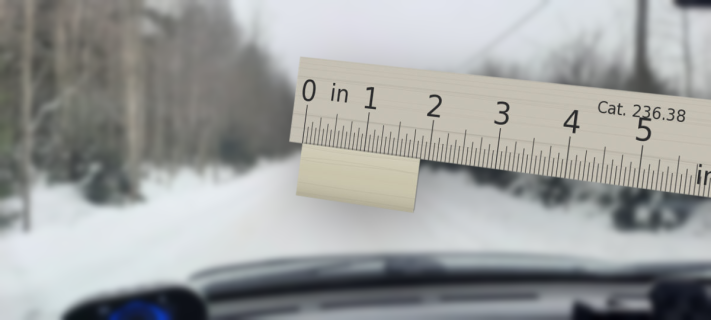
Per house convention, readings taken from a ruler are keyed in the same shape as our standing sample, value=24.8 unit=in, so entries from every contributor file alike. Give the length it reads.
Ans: value=1.875 unit=in
